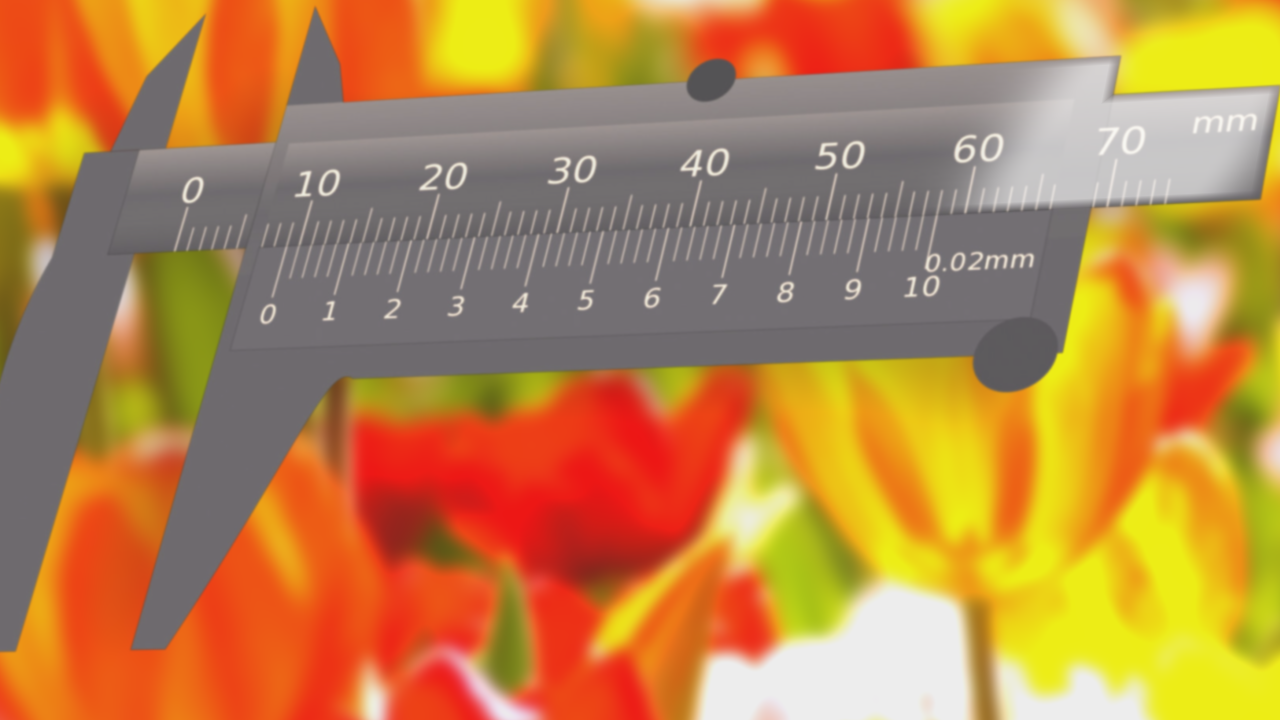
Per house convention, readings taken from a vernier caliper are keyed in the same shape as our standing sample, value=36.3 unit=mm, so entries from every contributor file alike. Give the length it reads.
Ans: value=9.0 unit=mm
